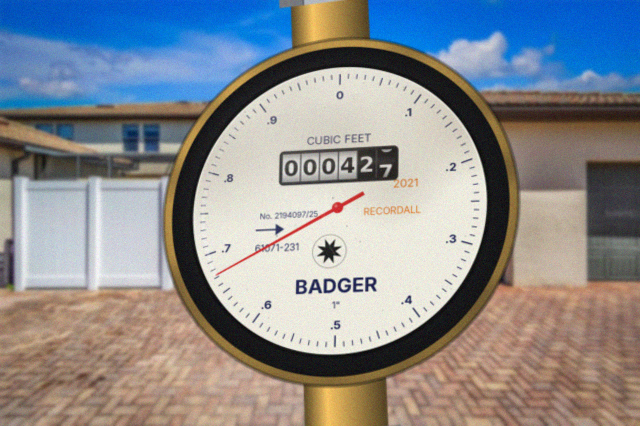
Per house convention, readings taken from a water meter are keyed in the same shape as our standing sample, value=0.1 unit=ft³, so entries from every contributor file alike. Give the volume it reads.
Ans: value=426.67 unit=ft³
